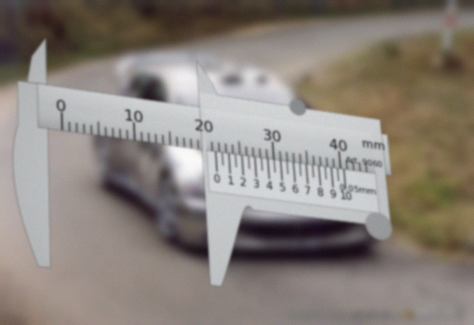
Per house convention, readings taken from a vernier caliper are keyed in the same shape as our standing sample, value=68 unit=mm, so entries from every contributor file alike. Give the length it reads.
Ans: value=21.5 unit=mm
